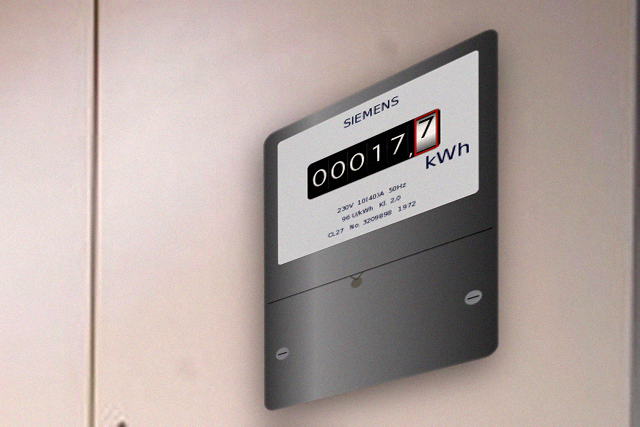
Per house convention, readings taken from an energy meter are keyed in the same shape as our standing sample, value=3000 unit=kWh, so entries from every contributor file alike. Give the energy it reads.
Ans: value=17.7 unit=kWh
